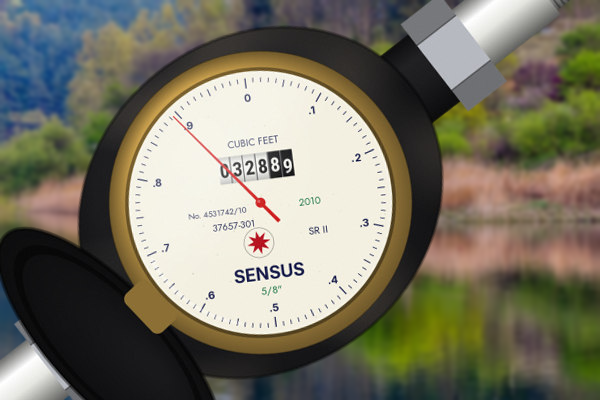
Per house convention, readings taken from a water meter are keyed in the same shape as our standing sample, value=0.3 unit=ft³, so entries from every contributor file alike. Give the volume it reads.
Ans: value=32888.89 unit=ft³
